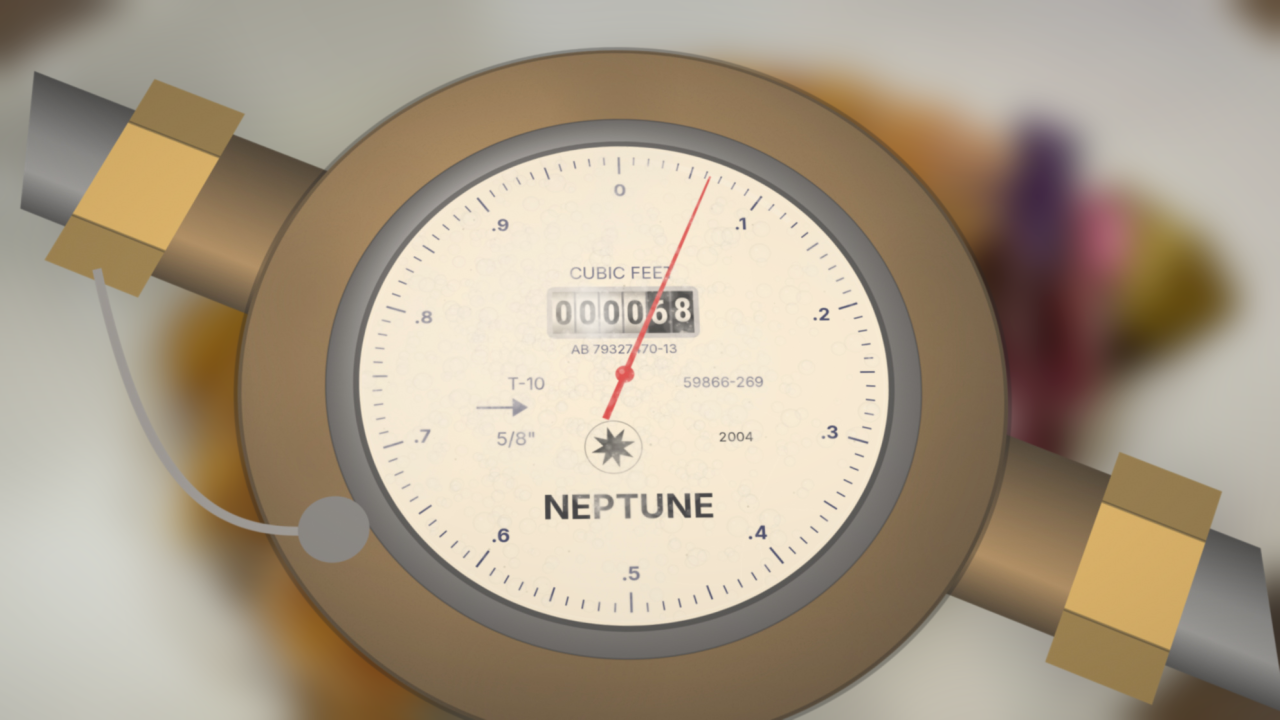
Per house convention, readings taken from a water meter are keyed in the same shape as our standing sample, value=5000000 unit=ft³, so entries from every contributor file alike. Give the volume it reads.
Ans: value=68.06 unit=ft³
